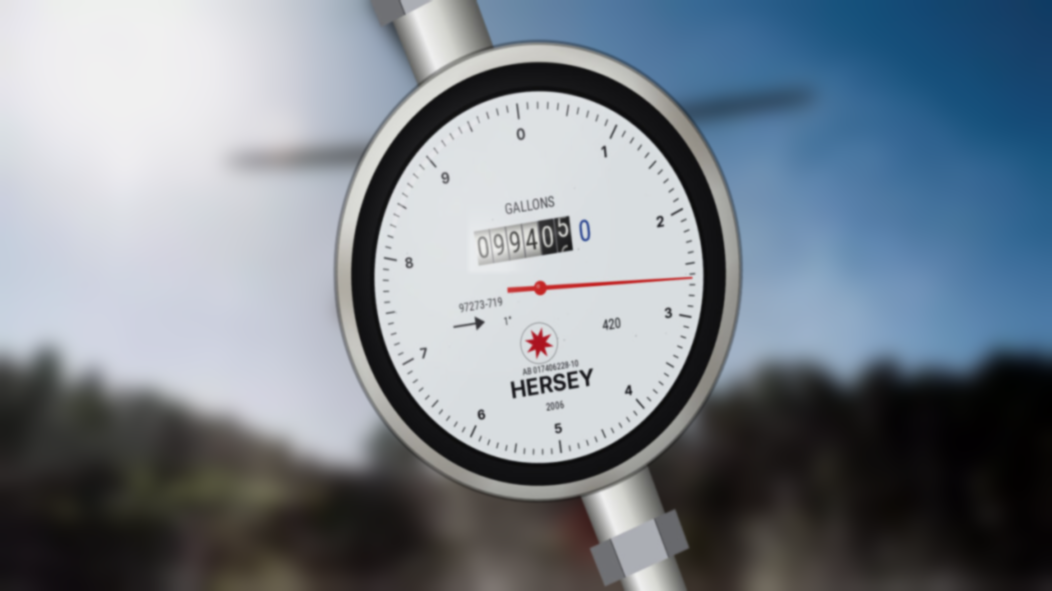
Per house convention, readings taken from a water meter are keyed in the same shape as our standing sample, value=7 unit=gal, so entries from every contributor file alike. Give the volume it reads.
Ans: value=994052.6 unit=gal
